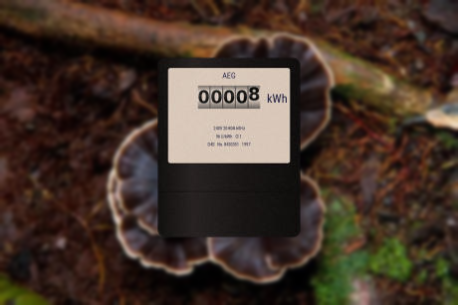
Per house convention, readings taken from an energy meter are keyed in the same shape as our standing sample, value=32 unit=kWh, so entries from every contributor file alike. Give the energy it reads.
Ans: value=8 unit=kWh
